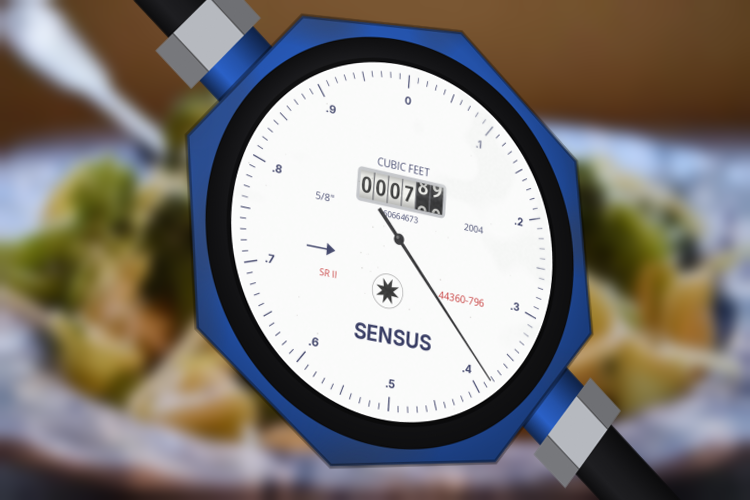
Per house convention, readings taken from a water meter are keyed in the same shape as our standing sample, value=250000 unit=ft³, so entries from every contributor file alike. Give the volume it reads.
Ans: value=789.38 unit=ft³
